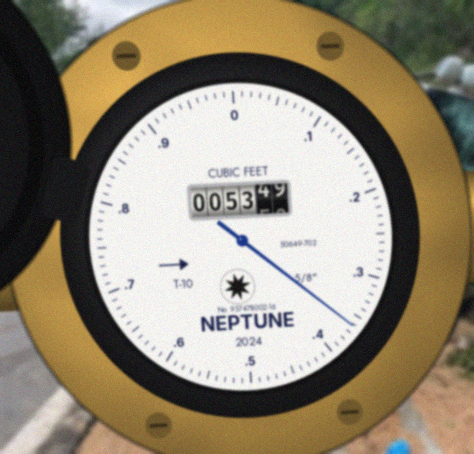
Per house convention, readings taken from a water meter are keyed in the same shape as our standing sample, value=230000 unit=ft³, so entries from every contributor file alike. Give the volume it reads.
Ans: value=5349.36 unit=ft³
